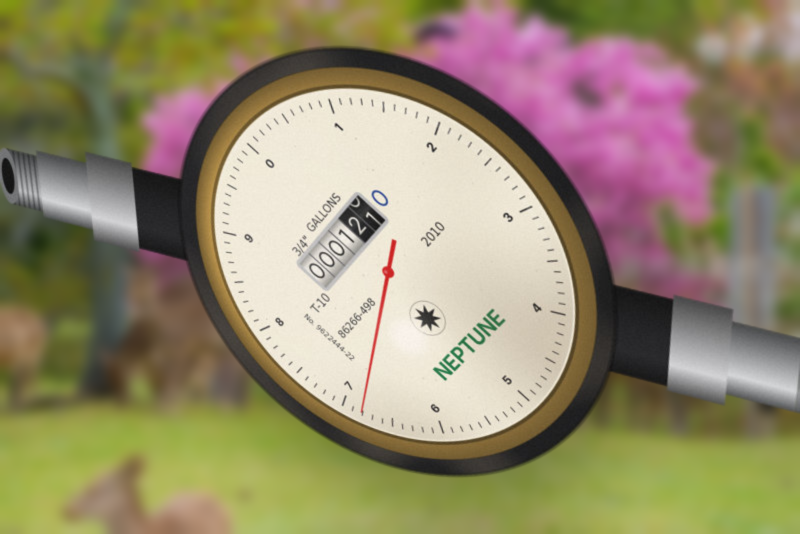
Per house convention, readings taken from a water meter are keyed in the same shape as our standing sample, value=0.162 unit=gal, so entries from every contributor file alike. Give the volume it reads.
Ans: value=1206.8 unit=gal
